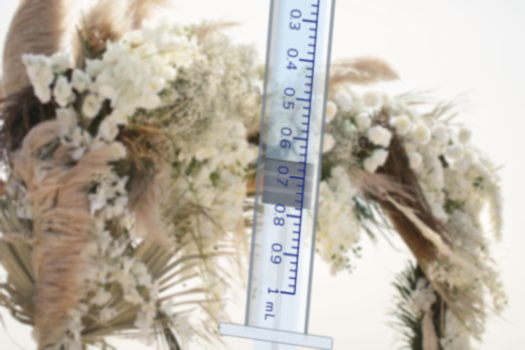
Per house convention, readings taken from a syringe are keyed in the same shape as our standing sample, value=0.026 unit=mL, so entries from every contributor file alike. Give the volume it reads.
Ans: value=0.66 unit=mL
